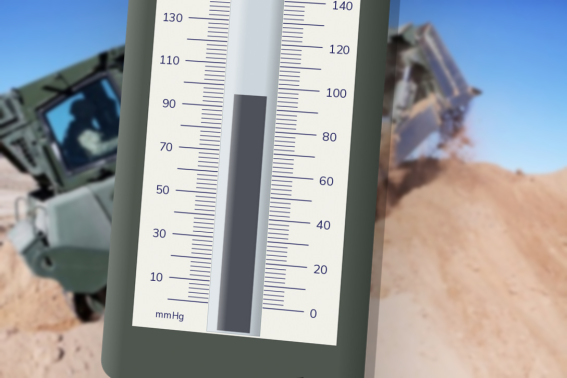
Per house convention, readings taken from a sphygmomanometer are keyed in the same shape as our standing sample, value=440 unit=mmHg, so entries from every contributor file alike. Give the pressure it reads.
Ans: value=96 unit=mmHg
